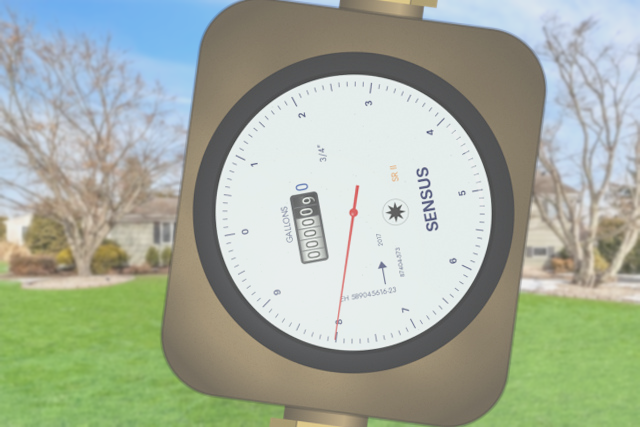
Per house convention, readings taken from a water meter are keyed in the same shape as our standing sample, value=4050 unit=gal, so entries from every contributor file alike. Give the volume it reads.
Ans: value=88.0 unit=gal
